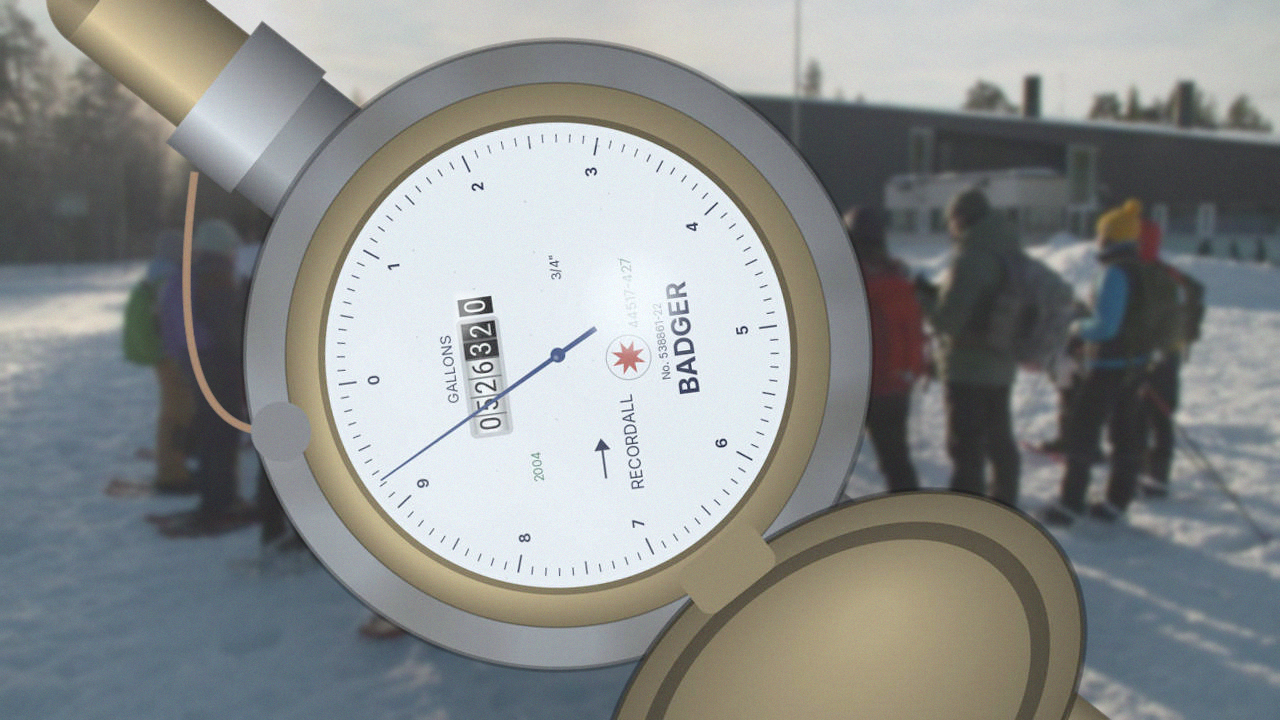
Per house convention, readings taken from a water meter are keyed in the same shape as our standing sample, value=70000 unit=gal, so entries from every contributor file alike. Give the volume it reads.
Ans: value=526319.2 unit=gal
